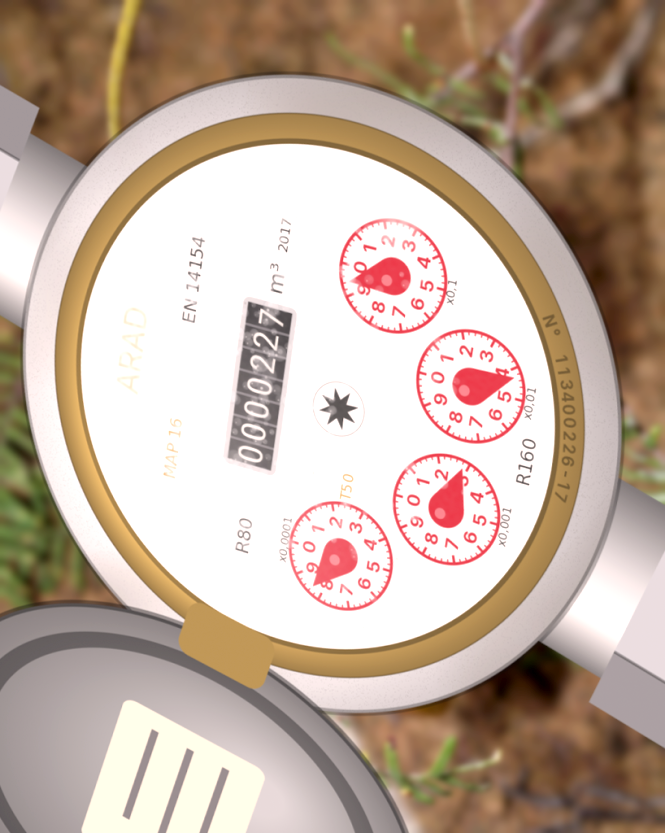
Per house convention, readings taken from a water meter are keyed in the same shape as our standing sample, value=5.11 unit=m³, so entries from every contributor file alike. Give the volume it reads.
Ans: value=226.9428 unit=m³
